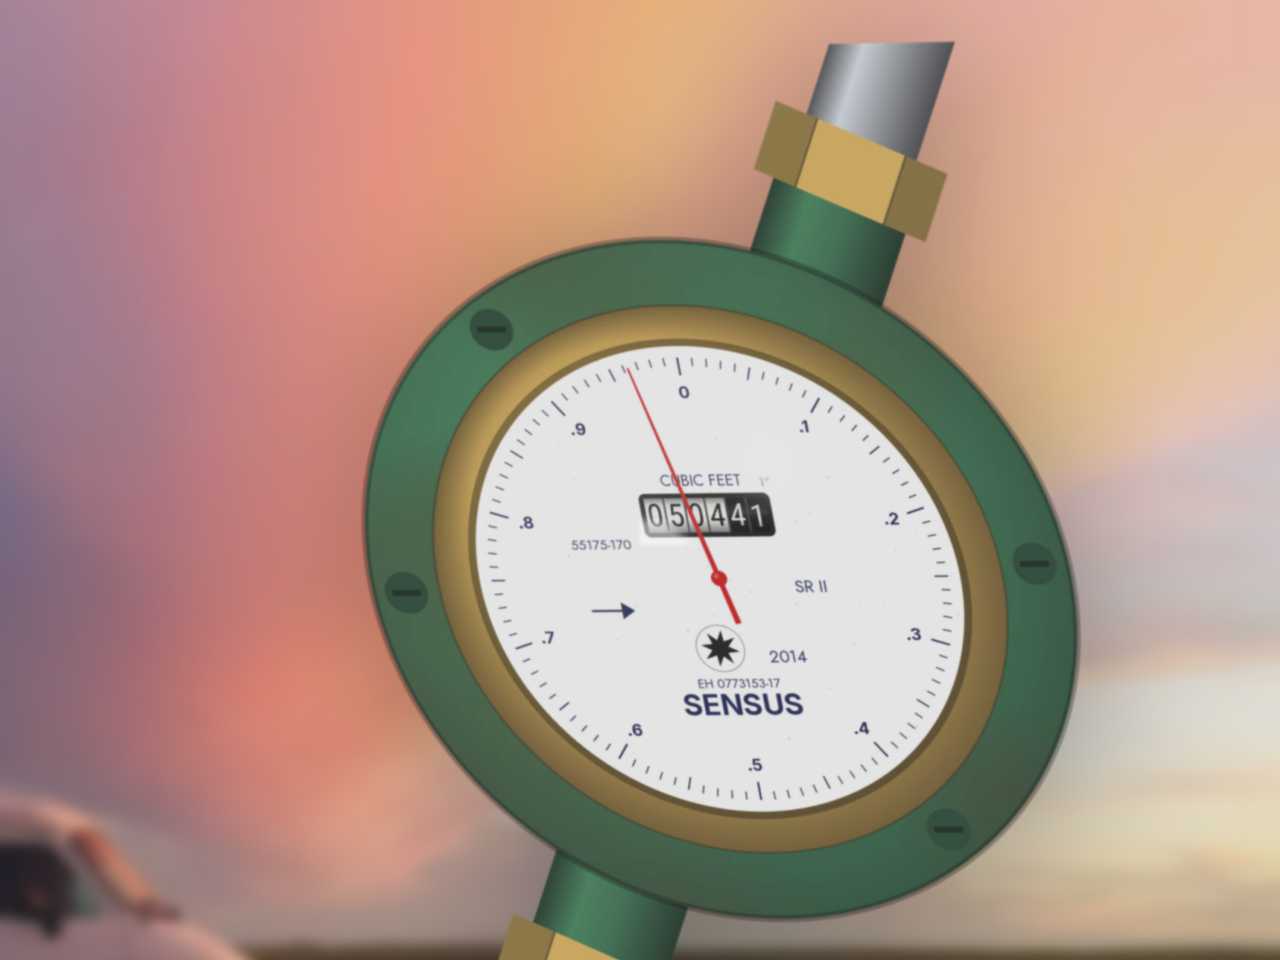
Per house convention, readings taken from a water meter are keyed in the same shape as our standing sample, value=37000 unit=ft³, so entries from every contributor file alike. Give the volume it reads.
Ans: value=50440.96 unit=ft³
